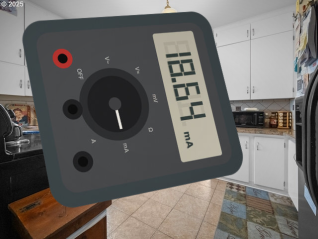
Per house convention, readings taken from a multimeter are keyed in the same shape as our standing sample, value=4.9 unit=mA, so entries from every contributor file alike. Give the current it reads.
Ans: value=18.64 unit=mA
